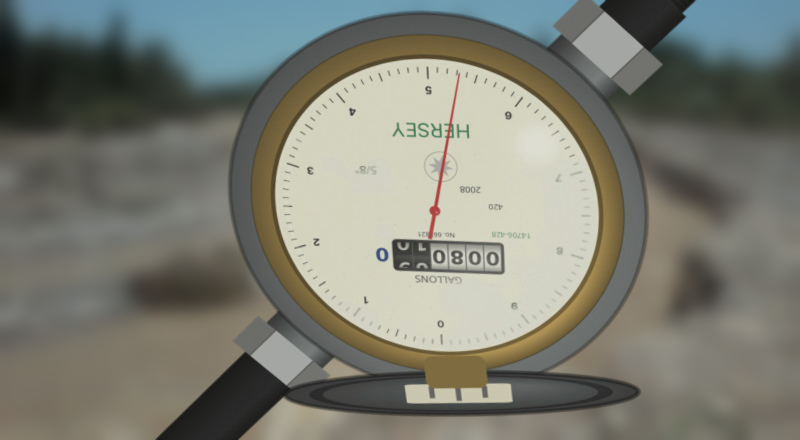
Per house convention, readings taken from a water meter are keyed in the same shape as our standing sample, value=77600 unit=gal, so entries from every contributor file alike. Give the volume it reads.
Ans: value=80095.3 unit=gal
